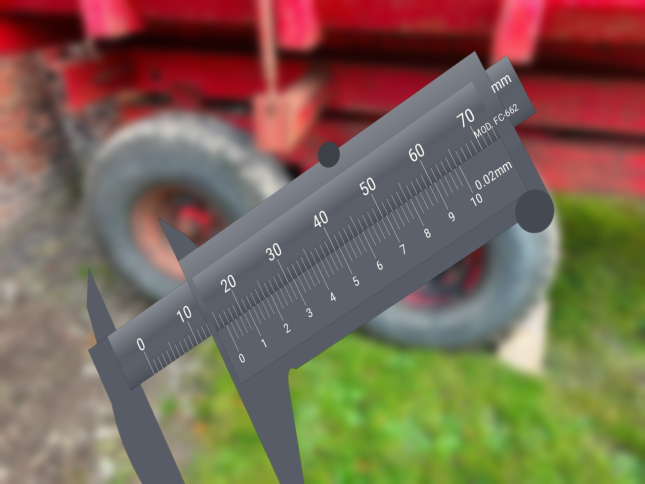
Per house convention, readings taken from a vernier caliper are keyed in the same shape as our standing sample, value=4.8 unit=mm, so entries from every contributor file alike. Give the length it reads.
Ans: value=16.4 unit=mm
